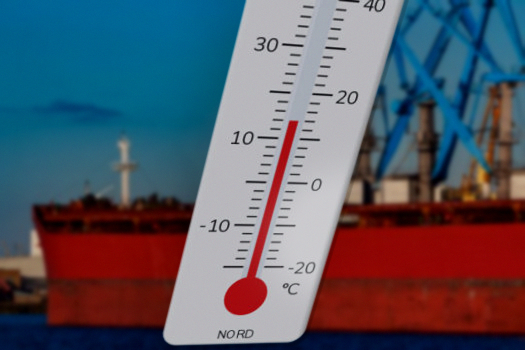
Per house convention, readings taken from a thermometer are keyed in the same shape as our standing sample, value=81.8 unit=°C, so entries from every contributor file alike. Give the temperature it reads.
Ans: value=14 unit=°C
